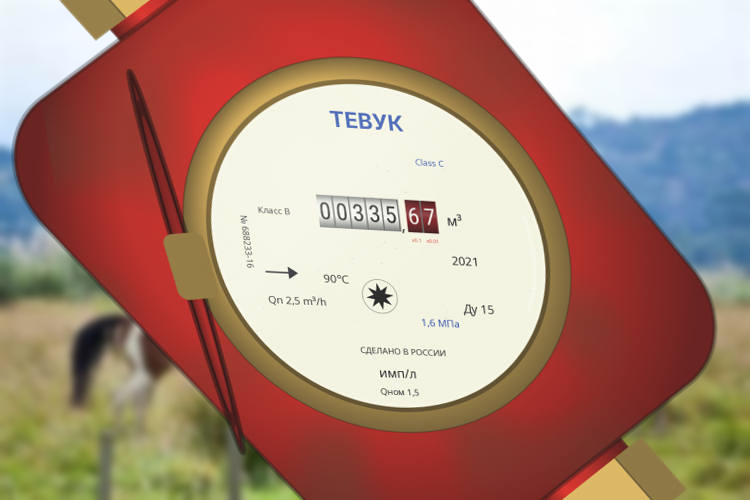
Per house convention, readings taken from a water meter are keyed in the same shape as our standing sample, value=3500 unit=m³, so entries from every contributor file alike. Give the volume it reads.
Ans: value=335.67 unit=m³
